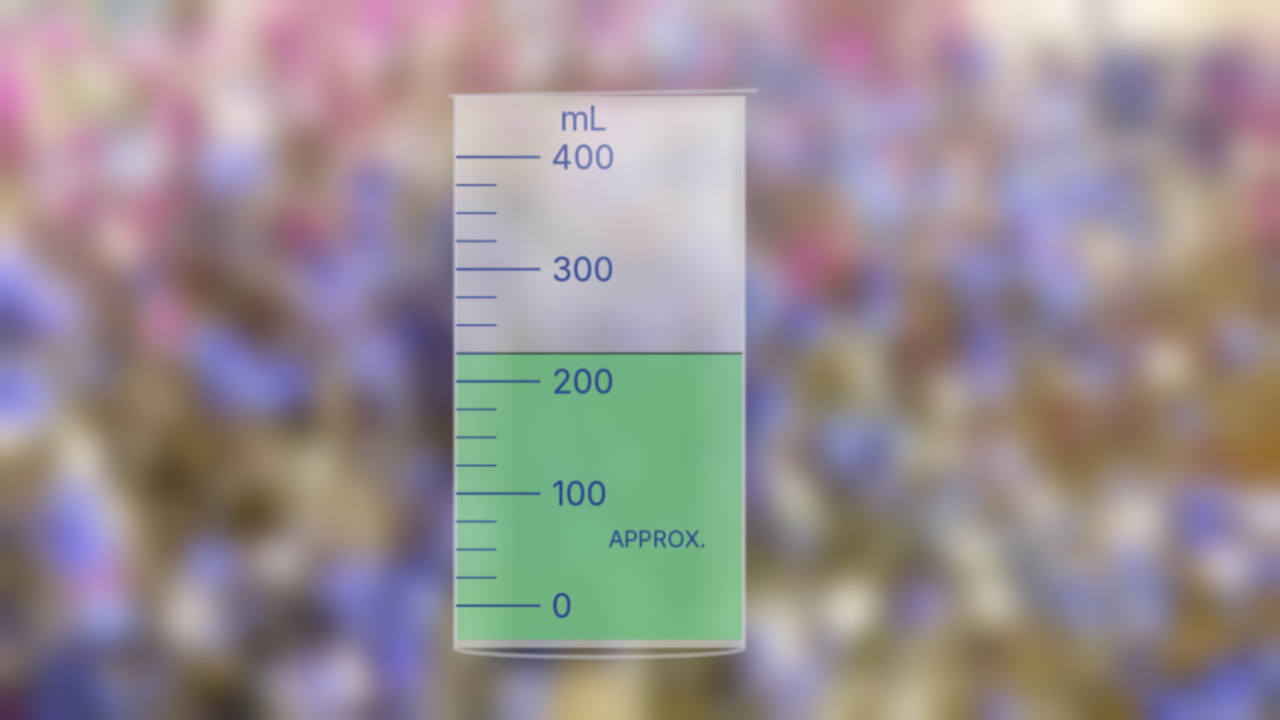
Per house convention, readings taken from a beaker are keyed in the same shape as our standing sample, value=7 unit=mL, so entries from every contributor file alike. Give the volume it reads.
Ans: value=225 unit=mL
